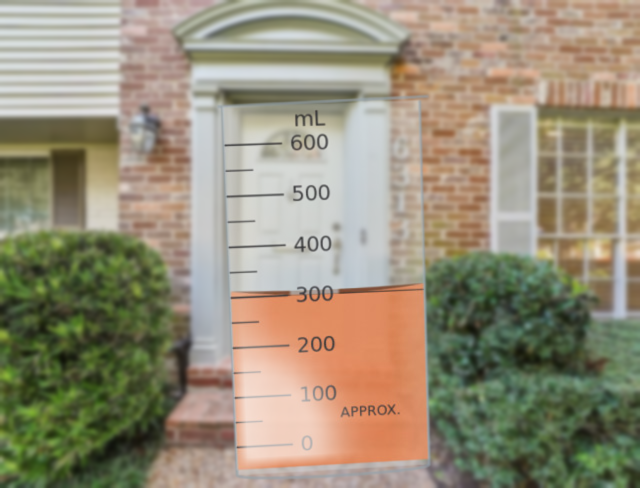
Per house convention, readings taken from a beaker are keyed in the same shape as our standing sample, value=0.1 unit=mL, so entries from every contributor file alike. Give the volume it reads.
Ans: value=300 unit=mL
